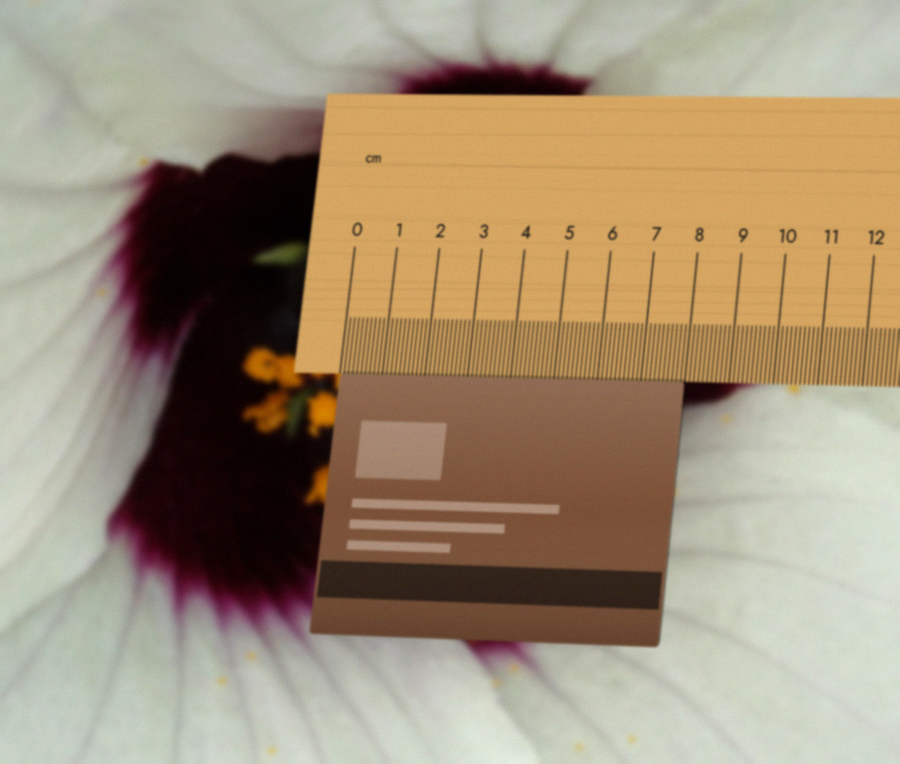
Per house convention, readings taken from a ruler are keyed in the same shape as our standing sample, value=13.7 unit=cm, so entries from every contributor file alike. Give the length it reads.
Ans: value=8 unit=cm
